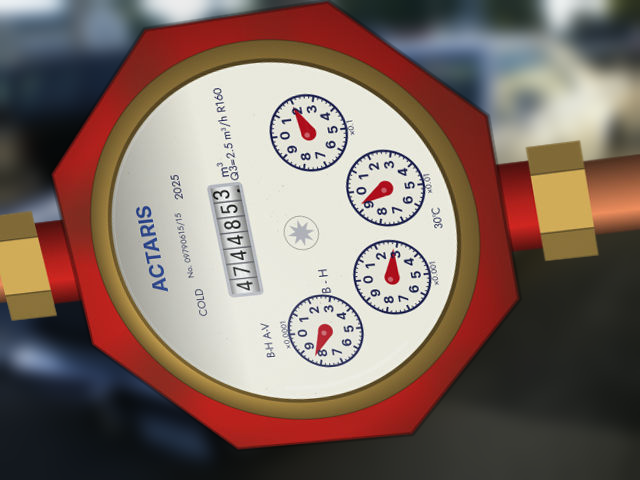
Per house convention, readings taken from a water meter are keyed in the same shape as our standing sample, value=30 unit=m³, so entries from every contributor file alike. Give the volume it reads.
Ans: value=4744853.1928 unit=m³
